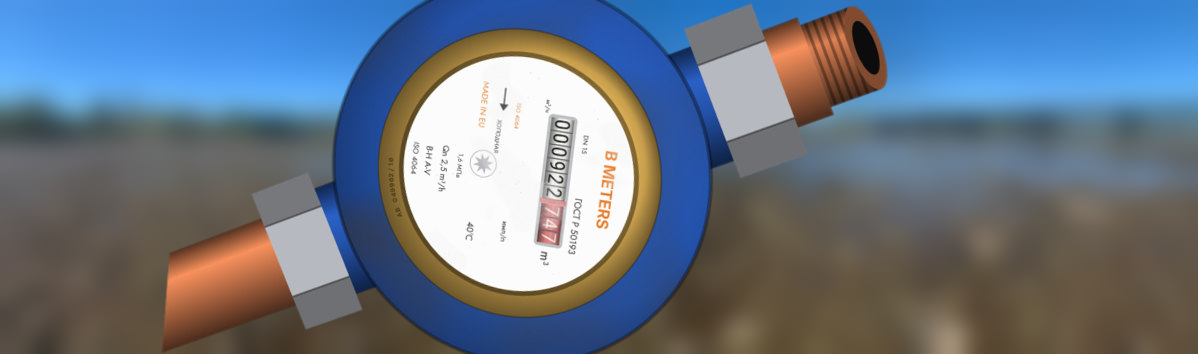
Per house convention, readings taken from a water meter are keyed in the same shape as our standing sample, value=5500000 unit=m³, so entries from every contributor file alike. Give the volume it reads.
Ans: value=922.747 unit=m³
